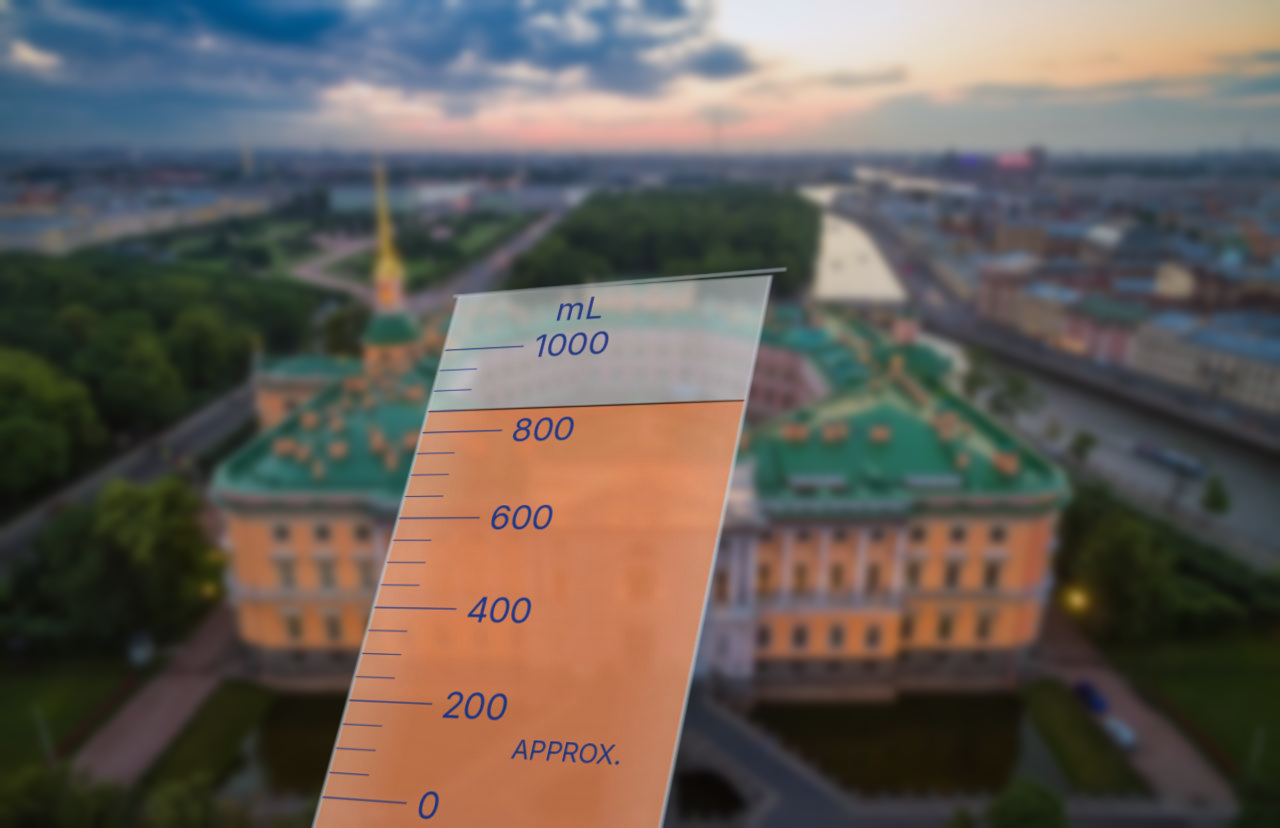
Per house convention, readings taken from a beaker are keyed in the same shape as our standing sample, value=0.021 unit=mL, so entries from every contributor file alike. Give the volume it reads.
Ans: value=850 unit=mL
